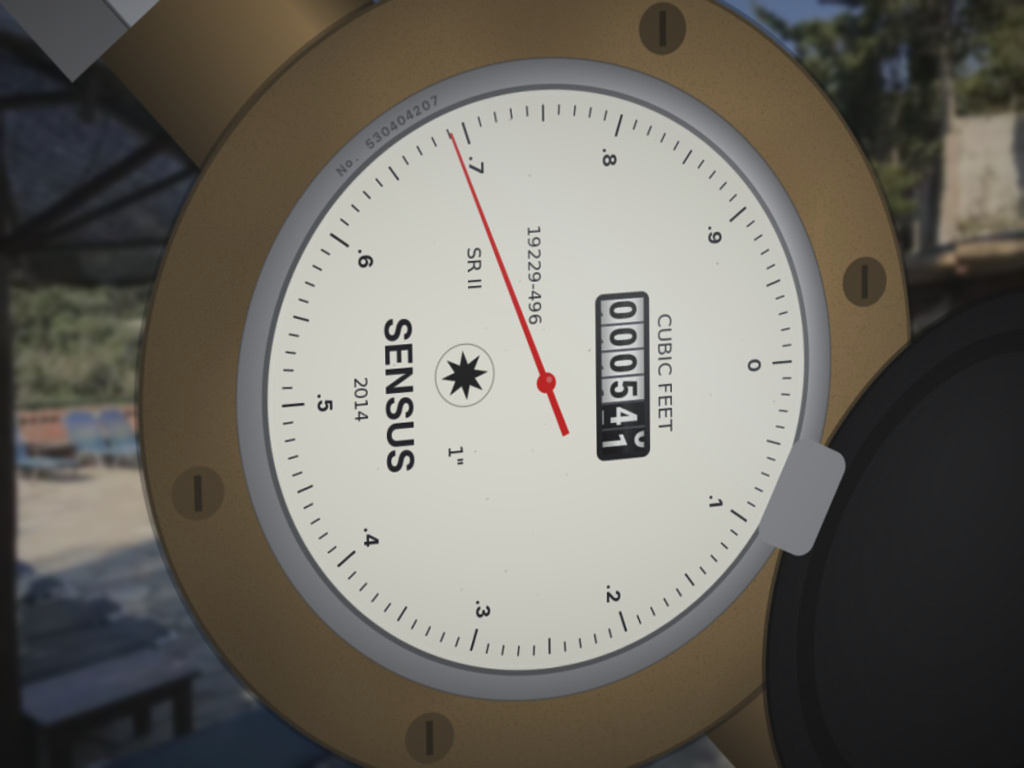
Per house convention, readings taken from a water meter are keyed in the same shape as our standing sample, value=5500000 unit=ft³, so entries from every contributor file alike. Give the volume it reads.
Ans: value=540.69 unit=ft³
